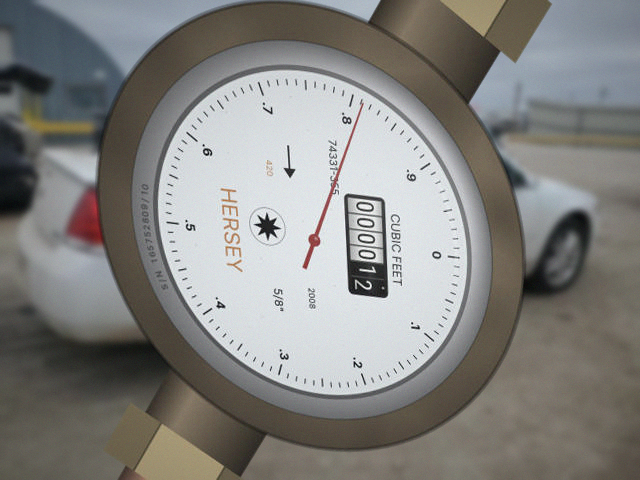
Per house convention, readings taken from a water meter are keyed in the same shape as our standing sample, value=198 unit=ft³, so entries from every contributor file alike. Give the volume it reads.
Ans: value=11.81 unit=ft³
